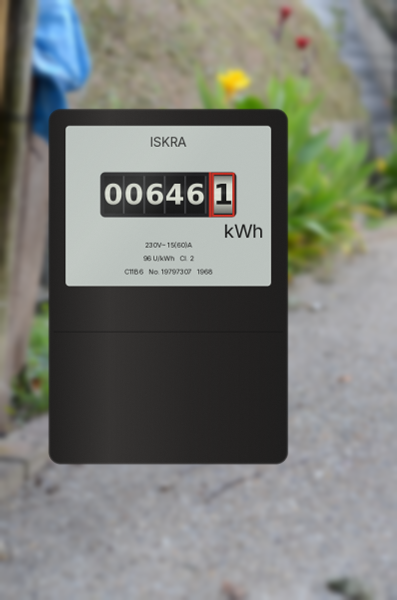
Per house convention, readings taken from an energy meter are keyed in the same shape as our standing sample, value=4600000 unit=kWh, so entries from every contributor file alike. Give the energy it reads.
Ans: value=646.1 unit=kWh
